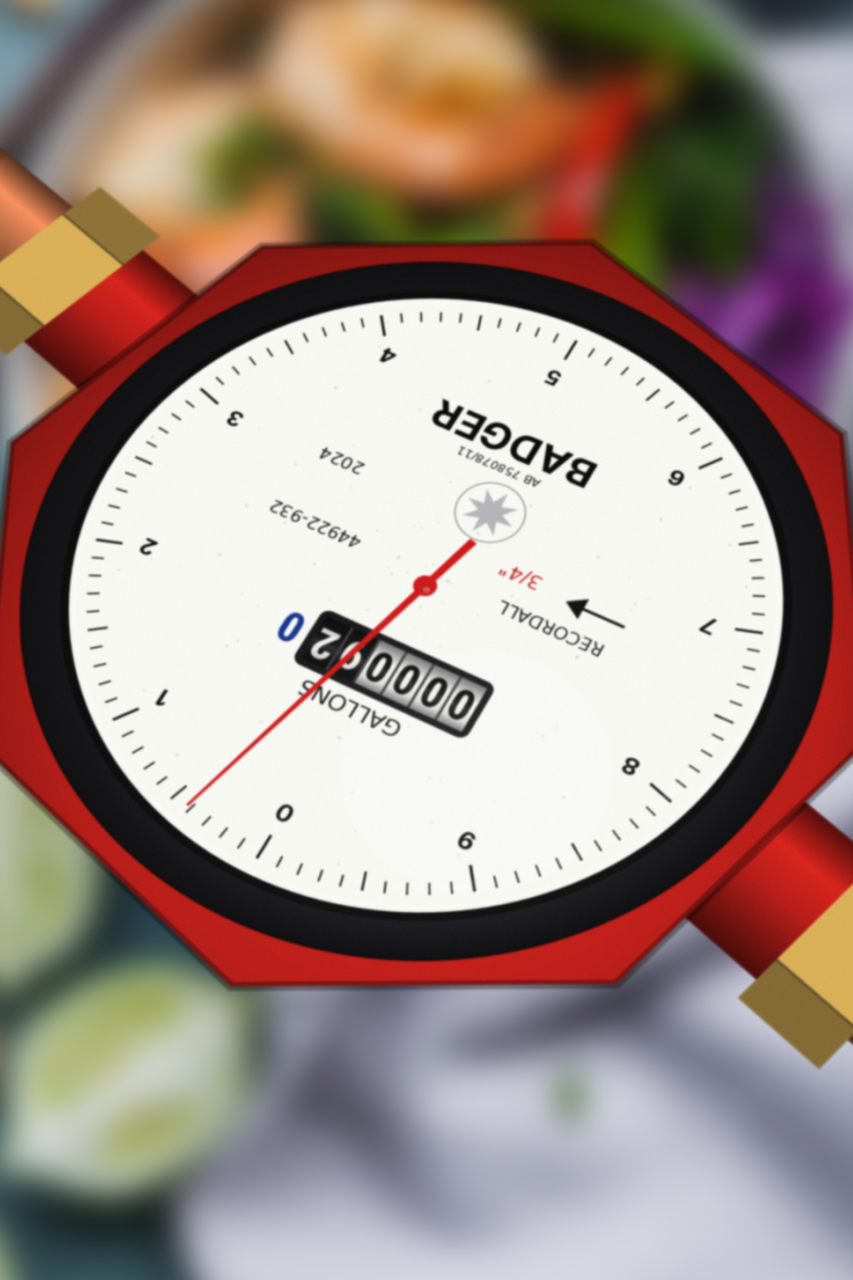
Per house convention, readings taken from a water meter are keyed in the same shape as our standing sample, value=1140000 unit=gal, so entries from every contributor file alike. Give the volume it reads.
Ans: value=920.4 unit=gal
